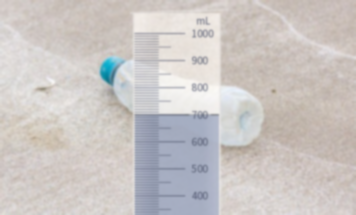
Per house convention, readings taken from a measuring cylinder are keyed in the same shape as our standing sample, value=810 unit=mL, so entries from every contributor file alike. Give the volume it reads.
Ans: value=700 unit=mL
